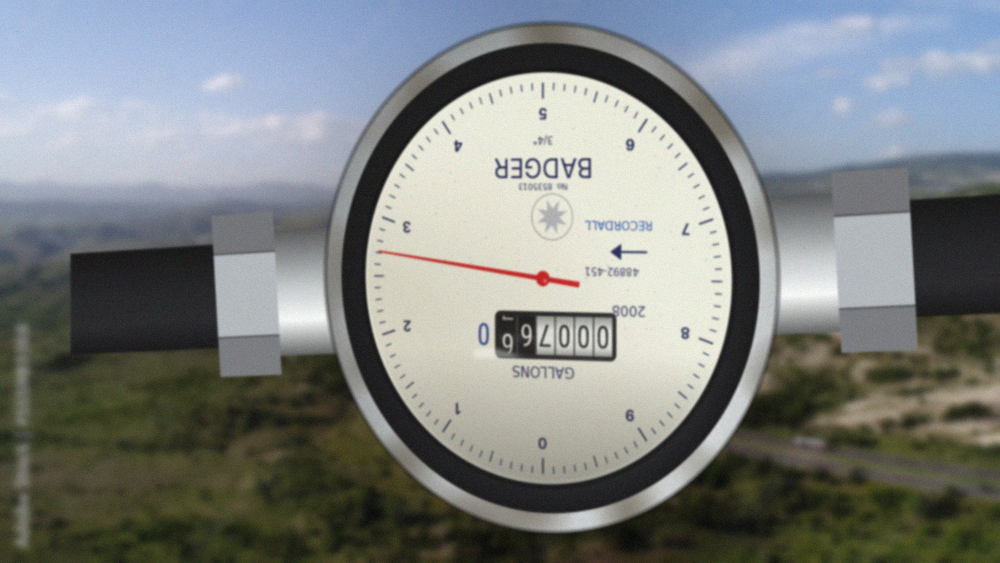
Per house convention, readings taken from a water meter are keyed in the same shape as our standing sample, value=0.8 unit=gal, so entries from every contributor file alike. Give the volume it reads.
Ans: value=7662.7 unit=gal
